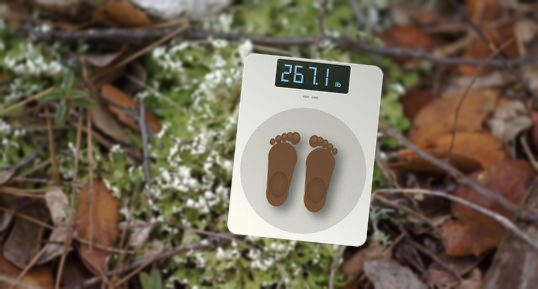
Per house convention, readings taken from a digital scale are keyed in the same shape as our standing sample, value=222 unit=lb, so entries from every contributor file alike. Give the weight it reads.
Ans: value=267.1 unit=lb
